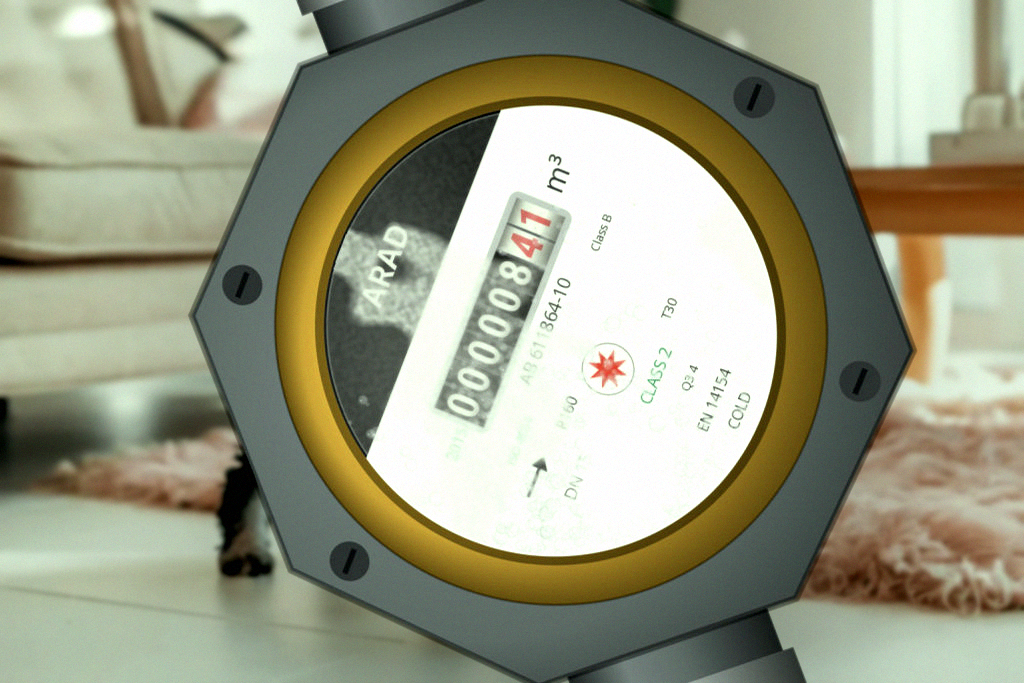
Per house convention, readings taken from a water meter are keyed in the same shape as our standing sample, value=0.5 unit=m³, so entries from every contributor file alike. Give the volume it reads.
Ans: value=8.41 unit=m³
